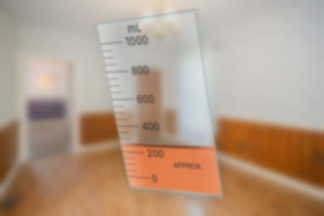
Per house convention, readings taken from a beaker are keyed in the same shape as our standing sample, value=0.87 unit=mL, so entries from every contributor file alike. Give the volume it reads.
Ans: value=250 unit=mL
